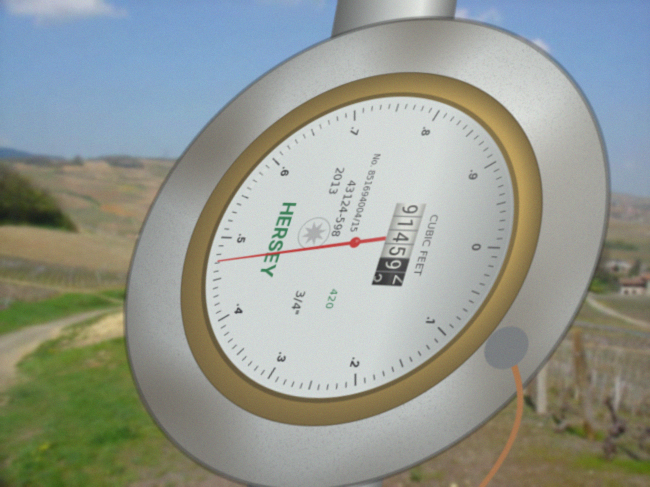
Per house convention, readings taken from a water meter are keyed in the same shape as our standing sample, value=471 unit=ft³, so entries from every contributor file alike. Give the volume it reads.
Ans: value=914592.47 unit=ft³
